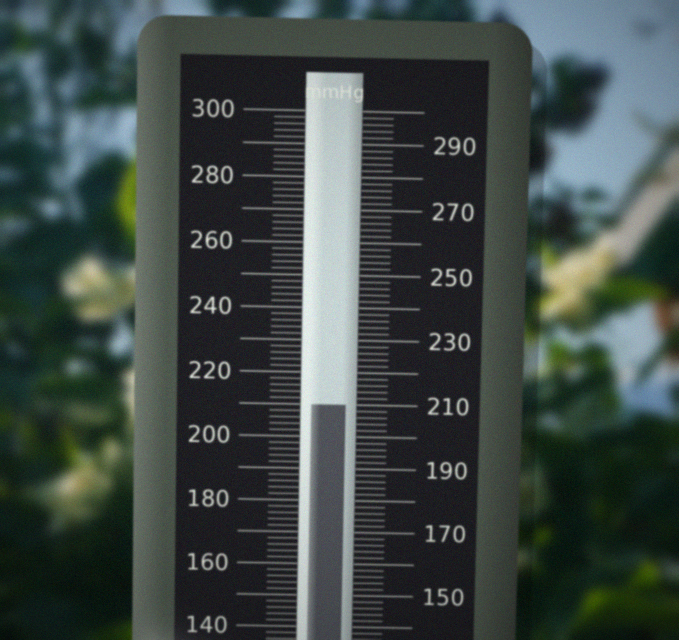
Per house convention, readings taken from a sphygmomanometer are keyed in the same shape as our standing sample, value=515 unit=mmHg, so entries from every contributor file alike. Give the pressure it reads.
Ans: value=210 unit=mmHg
